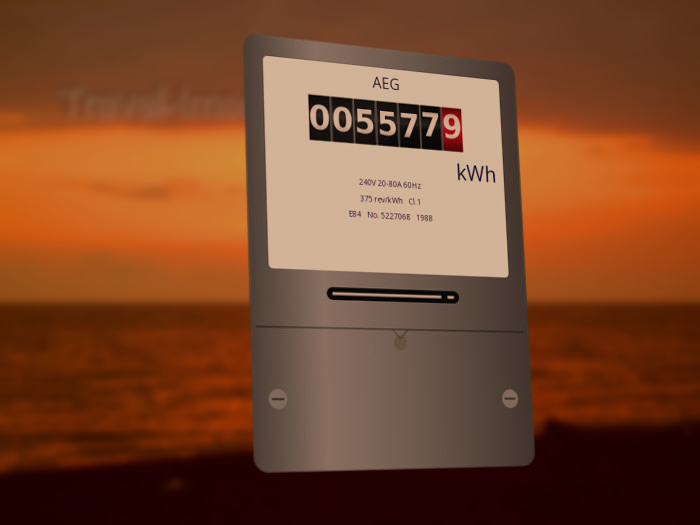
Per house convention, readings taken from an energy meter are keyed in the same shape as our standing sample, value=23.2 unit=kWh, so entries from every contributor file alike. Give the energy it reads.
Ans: value=5577.9 unit=kWh
